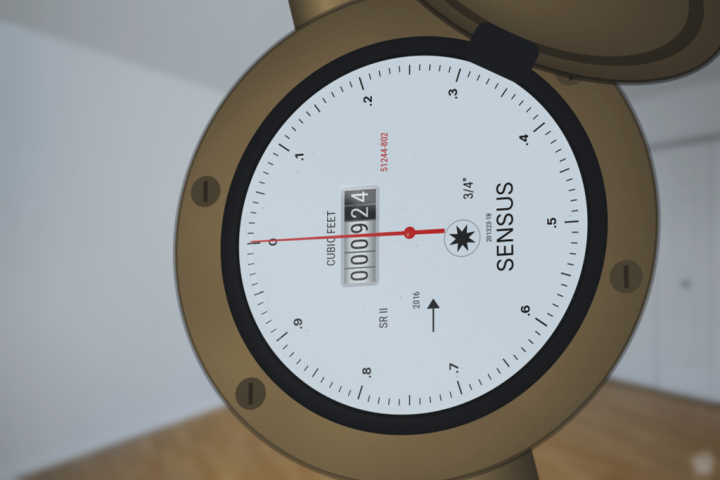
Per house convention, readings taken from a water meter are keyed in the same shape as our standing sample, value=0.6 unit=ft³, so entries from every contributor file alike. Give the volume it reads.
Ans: value=924.00 unit=ft³
